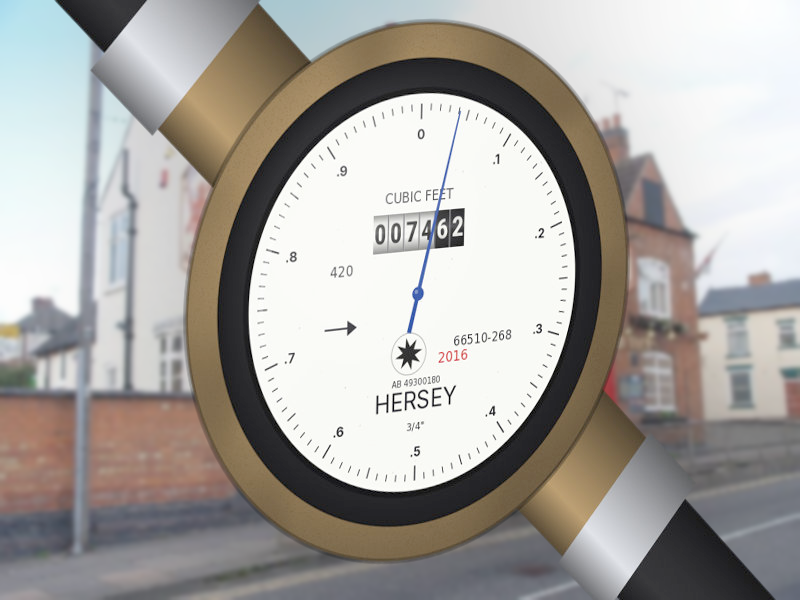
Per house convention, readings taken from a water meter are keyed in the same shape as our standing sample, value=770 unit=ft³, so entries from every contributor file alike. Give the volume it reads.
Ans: value=7462.04 unit=ft³
